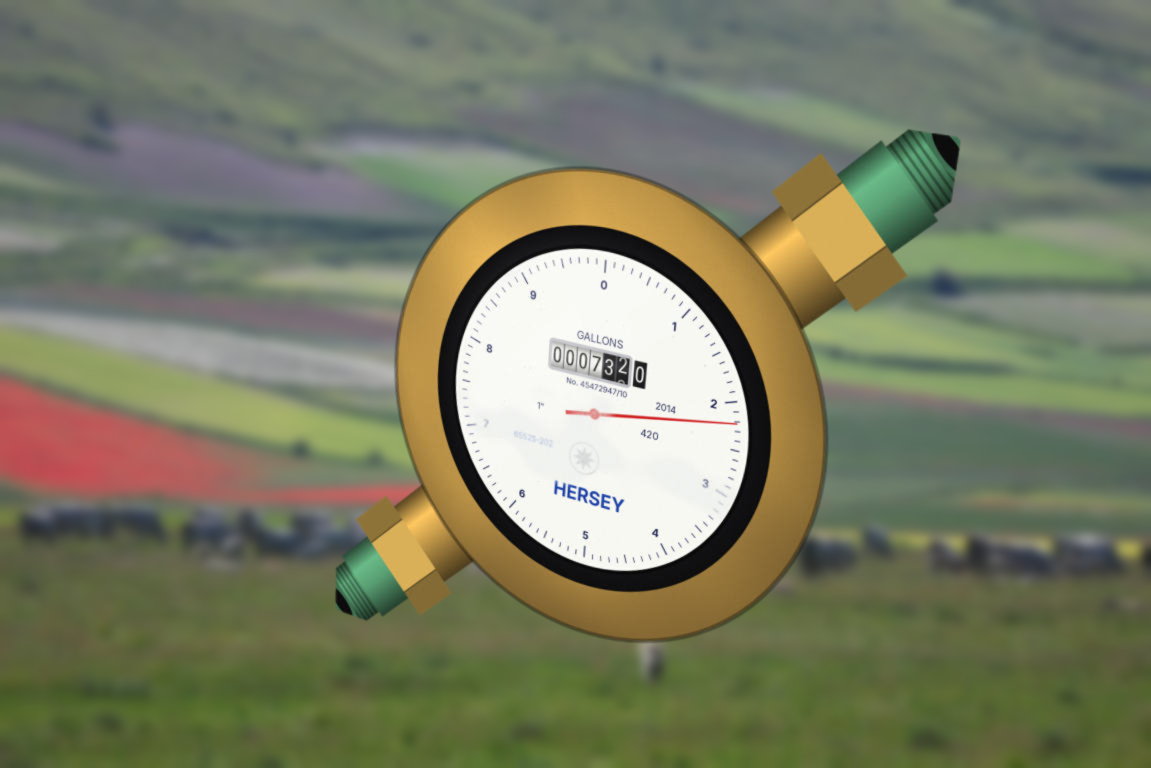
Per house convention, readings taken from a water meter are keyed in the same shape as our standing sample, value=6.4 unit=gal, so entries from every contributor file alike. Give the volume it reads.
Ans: value=7322.2 unit=gal
